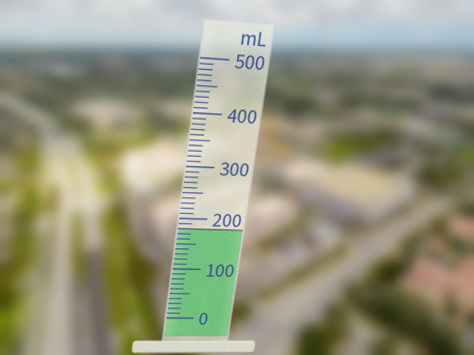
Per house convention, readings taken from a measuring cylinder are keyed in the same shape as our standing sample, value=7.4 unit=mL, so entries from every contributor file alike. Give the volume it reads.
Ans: value=180 unit=mL
